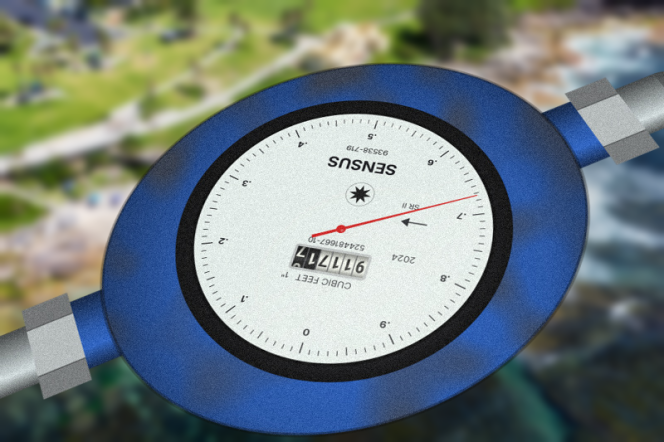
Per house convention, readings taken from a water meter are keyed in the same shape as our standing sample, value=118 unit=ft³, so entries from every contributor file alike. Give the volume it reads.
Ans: value=911716.67 unit=ft³
